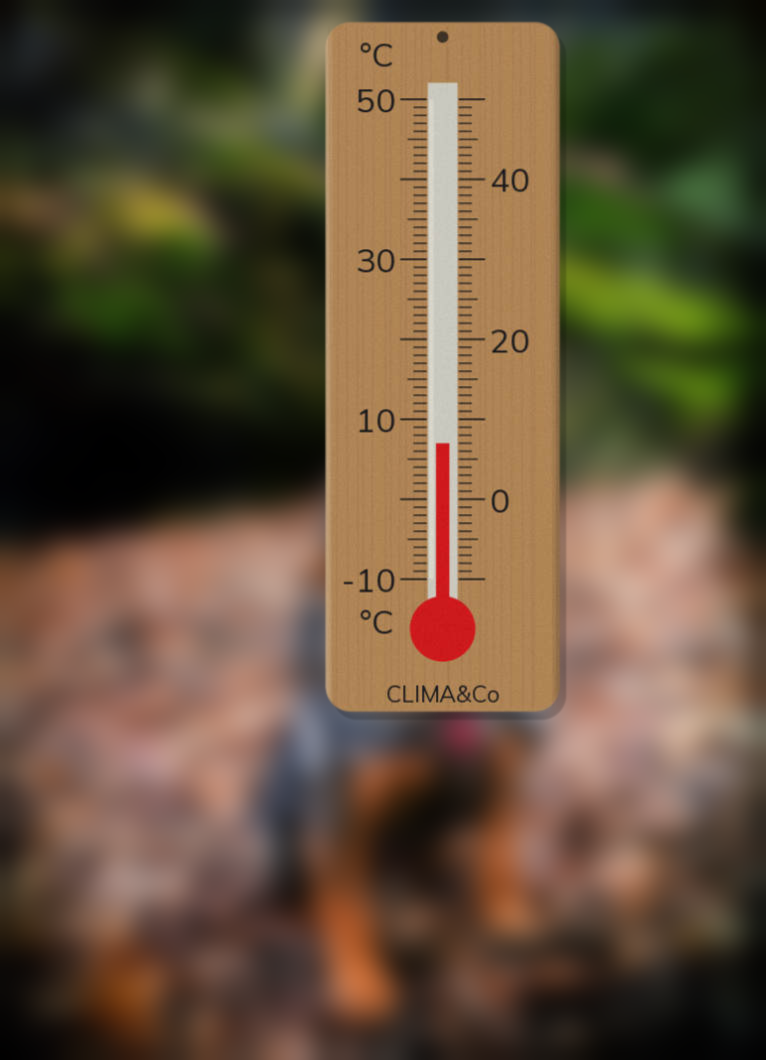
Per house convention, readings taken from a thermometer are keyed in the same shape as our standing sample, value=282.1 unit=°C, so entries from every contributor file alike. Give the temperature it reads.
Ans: value=7 unit=°C
